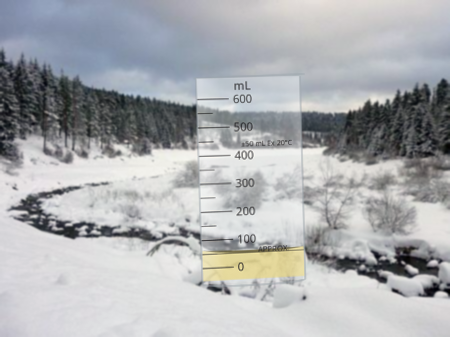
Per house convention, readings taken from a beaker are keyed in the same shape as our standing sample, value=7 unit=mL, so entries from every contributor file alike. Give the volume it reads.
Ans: value=50 unit=mL
